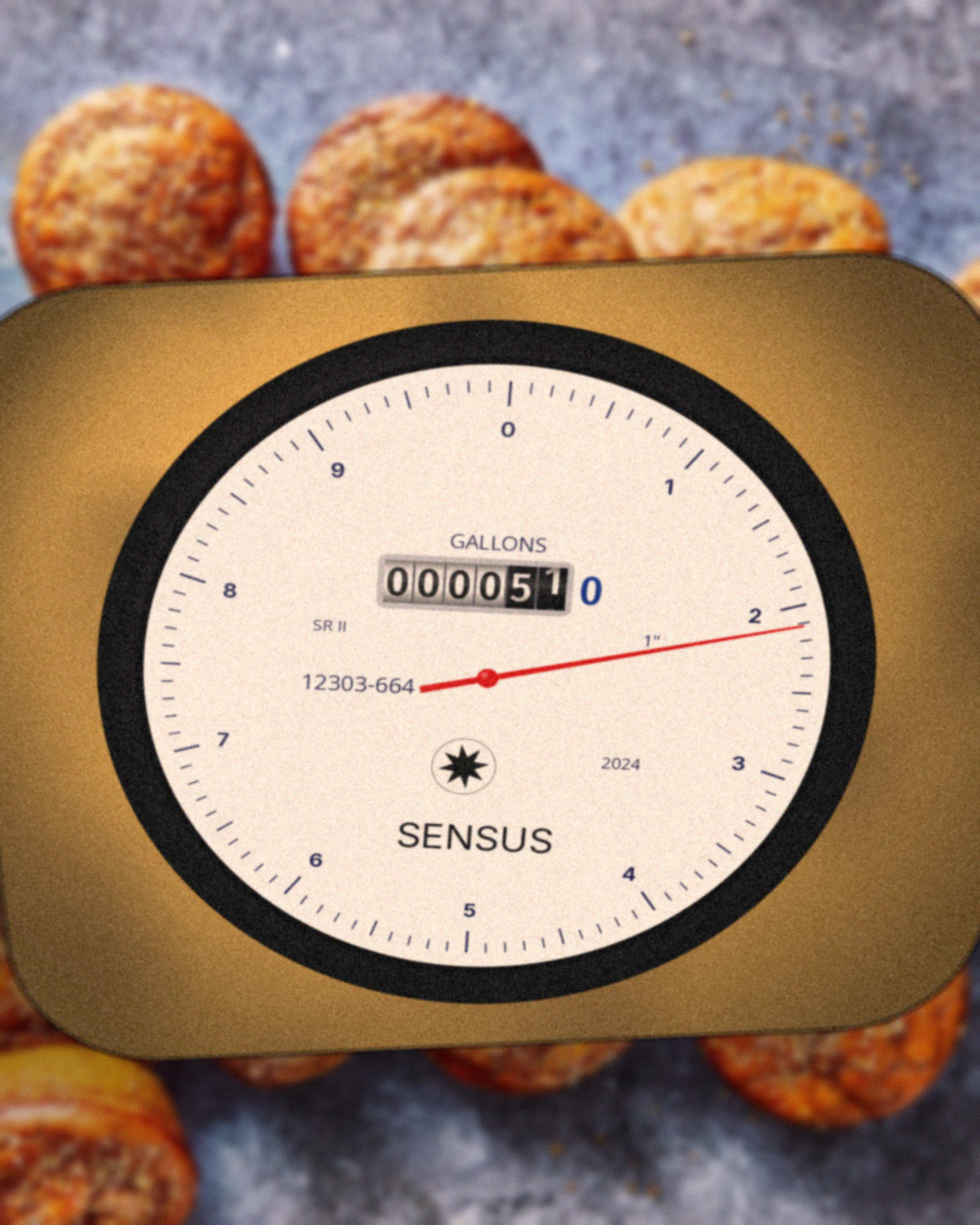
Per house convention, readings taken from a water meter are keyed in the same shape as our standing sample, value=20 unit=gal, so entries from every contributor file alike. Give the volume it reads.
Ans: value=512.1 unit=gal
